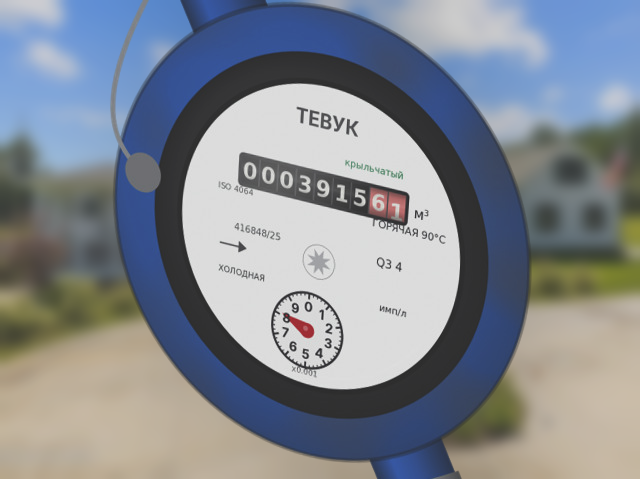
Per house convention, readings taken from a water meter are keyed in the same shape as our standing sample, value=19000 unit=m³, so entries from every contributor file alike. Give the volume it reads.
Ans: value=3915.608 unit=m³
